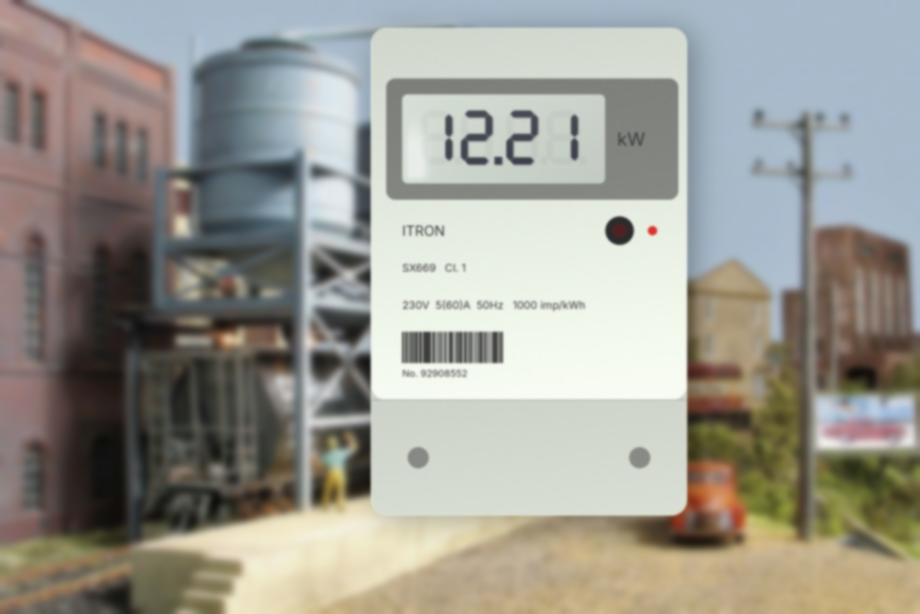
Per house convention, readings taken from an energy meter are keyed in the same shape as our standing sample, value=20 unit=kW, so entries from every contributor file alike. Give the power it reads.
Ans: value=12.21 unit=kW
